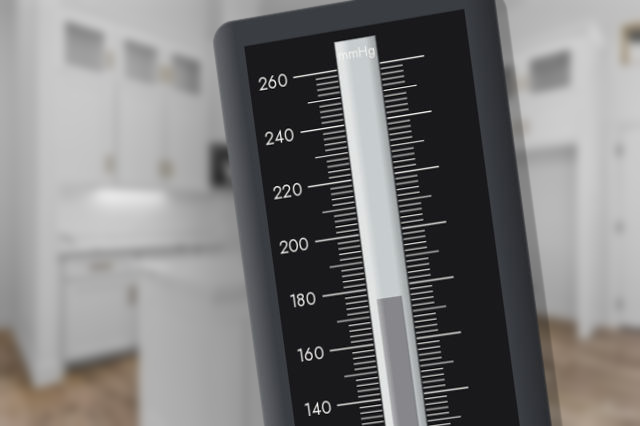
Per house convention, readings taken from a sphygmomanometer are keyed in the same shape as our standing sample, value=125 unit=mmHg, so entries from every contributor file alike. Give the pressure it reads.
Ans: value=176 unit=mmHg
